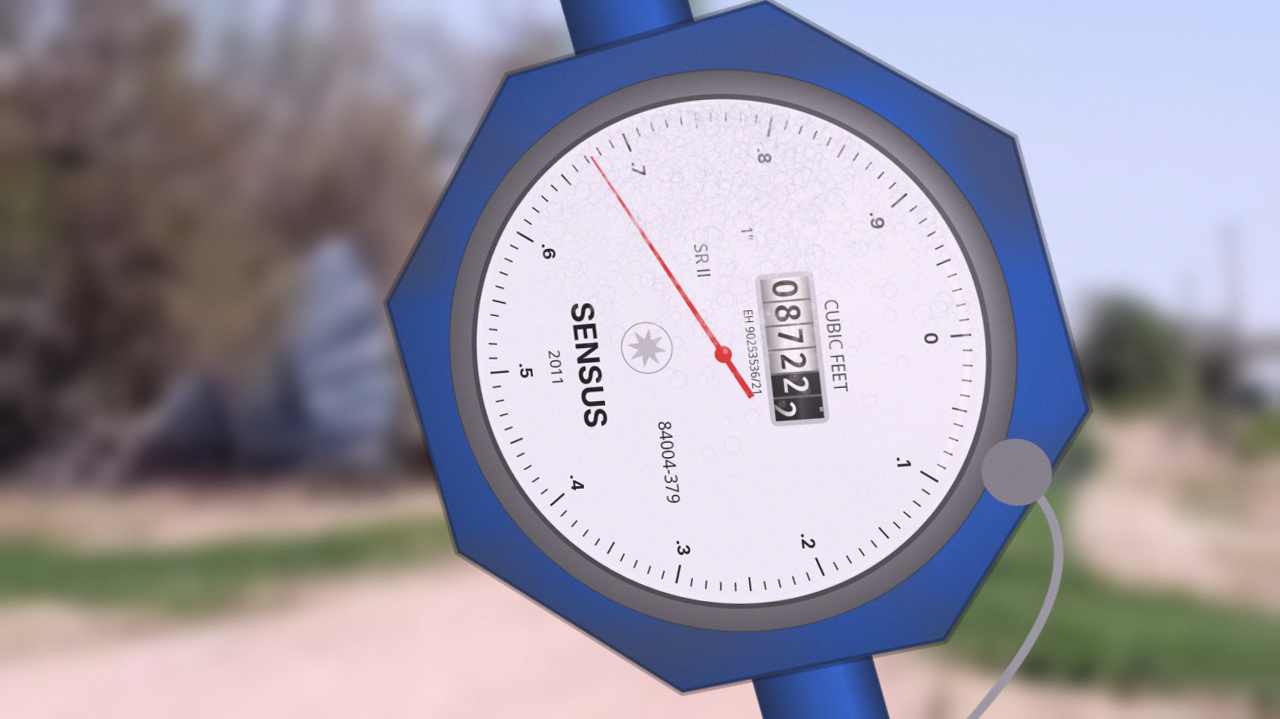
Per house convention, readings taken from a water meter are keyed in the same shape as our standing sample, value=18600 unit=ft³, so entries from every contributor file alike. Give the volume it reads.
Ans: value=87221.67 unit=ft³
